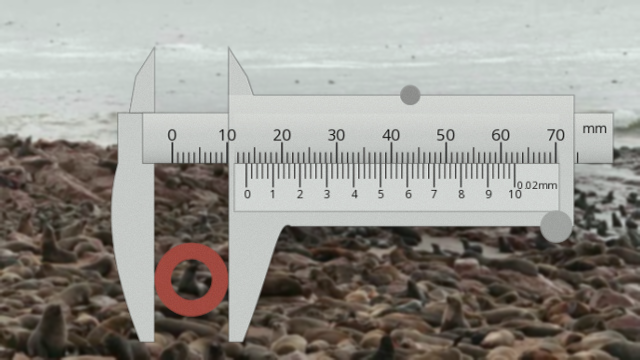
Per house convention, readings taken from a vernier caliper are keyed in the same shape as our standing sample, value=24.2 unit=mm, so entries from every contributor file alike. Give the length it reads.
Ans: value=13.5 unit=mm
